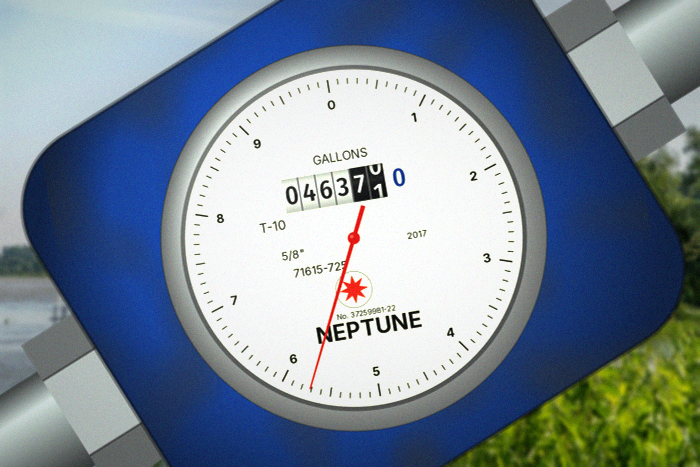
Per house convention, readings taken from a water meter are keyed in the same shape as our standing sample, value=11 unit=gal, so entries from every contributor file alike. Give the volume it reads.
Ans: value=463705.7 unit=gal
